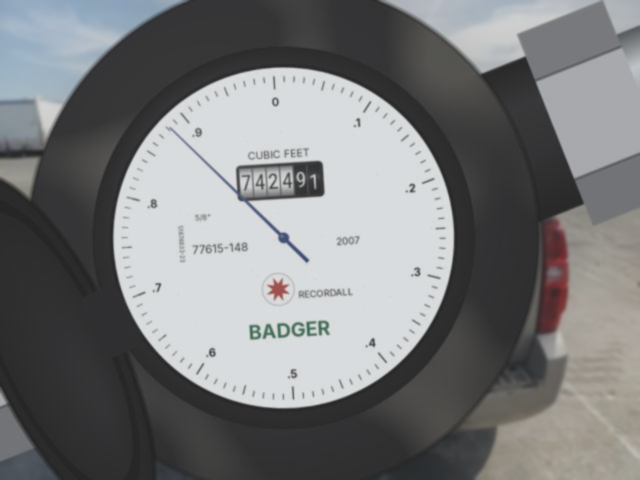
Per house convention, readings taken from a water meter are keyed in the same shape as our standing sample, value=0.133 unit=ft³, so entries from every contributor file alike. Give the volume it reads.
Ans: value=742490.88 unit=ft³
